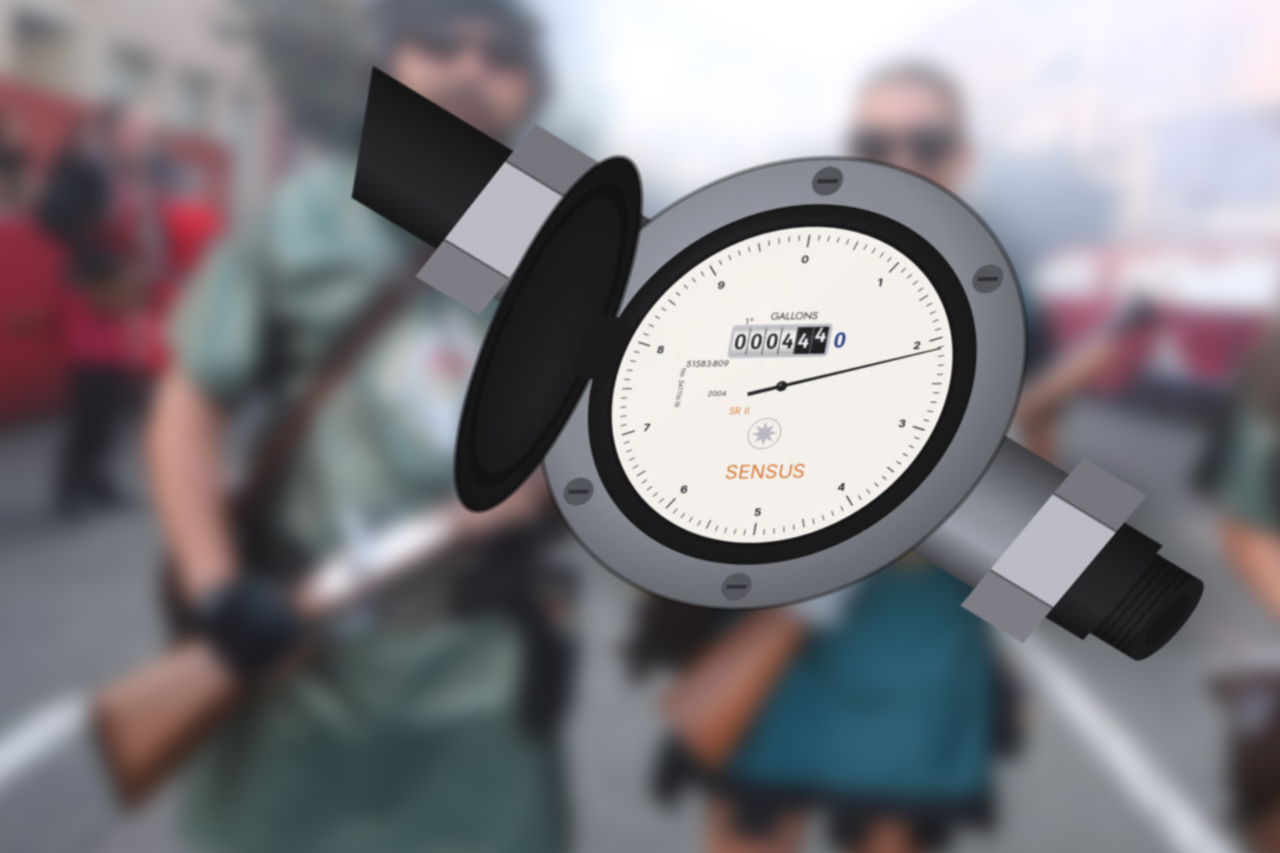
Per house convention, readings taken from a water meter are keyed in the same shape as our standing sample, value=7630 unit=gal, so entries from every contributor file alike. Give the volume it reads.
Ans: value=4442.1 unit=gal
